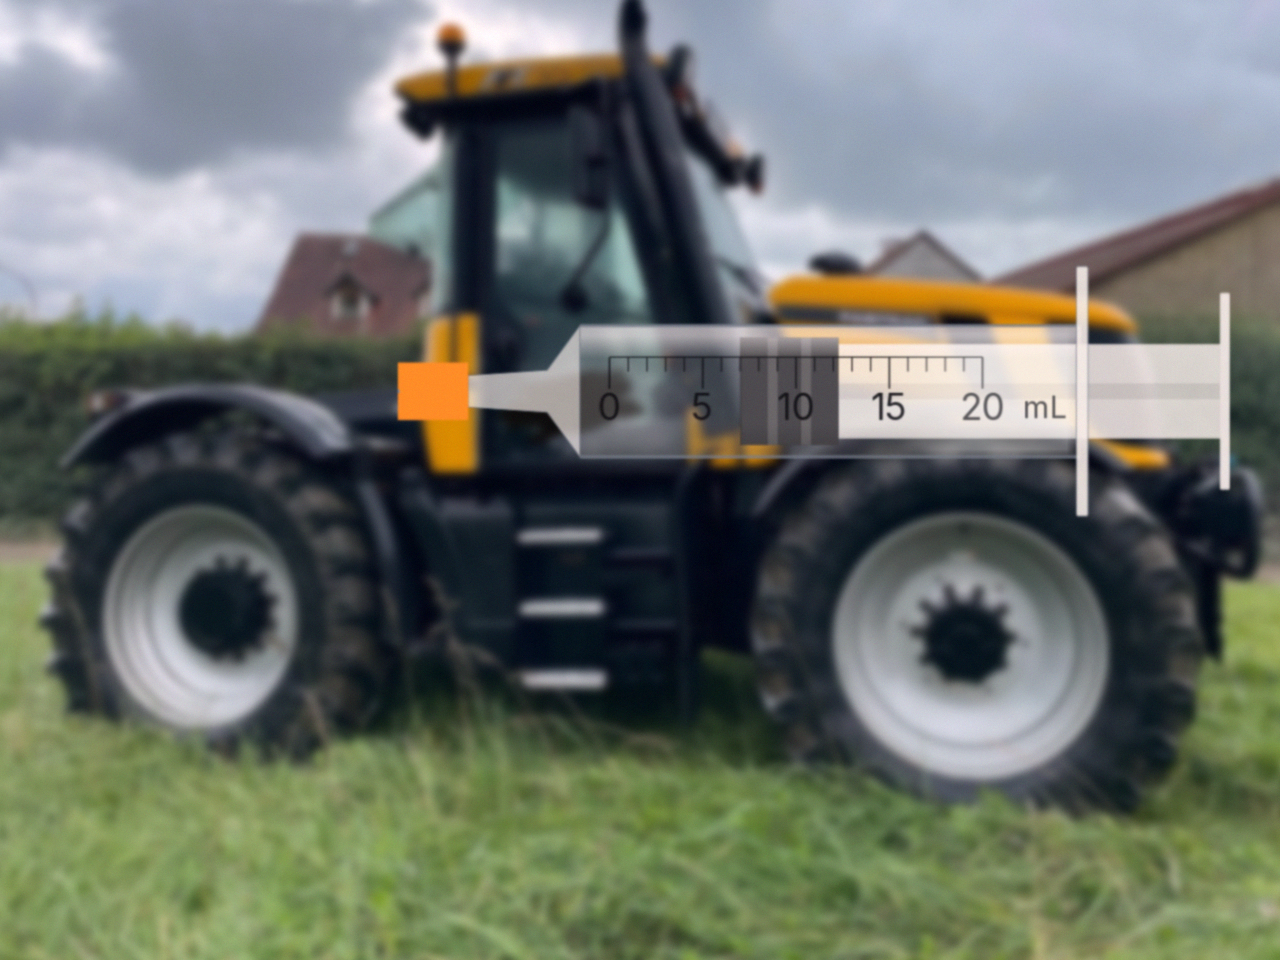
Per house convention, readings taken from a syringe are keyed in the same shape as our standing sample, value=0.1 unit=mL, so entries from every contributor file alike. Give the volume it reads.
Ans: value=7 unit=mL
